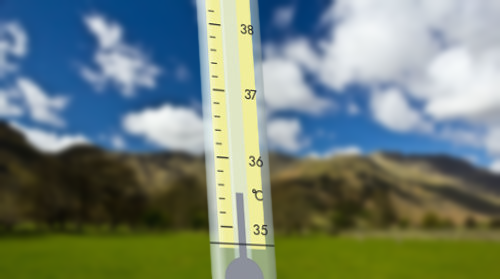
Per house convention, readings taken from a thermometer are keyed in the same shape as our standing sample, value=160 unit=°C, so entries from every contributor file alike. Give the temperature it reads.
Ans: value=35.5 unit=°C
